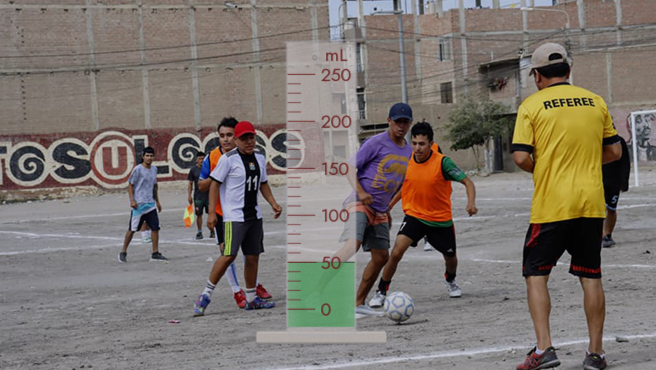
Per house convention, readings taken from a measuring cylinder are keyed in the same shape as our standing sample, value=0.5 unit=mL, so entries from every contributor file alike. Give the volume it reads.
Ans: value=50 unit=mL
